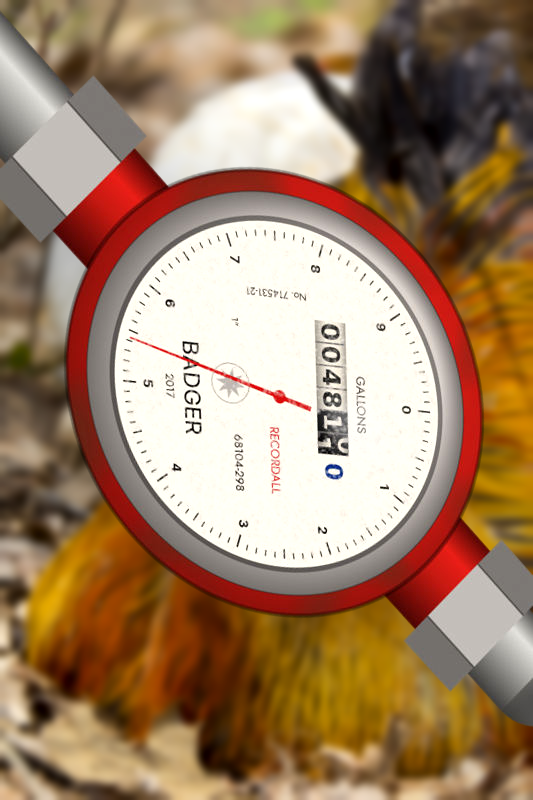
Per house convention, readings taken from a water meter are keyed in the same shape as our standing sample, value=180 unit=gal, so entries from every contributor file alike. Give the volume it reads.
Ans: value=48105.4 unit=gal
